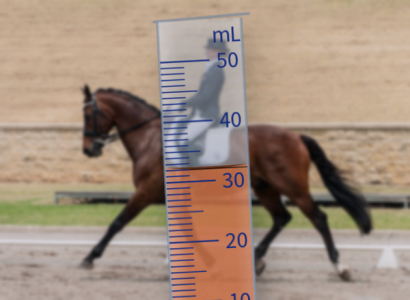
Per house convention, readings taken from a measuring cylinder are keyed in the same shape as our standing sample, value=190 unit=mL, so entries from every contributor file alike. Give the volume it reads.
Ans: value=32 unit=mL
